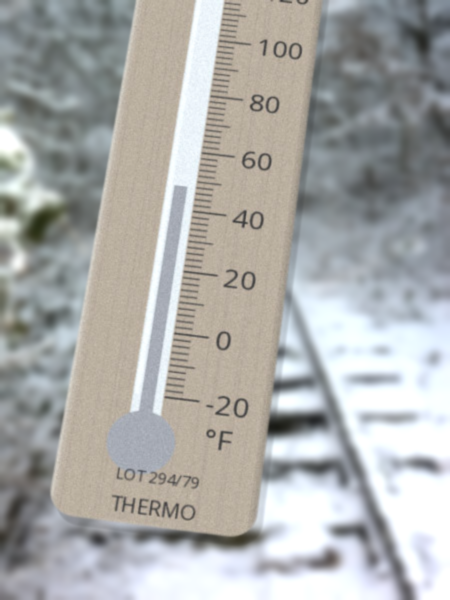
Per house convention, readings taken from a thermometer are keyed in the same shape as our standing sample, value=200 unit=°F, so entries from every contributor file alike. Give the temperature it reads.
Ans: value=48 unit=°F
